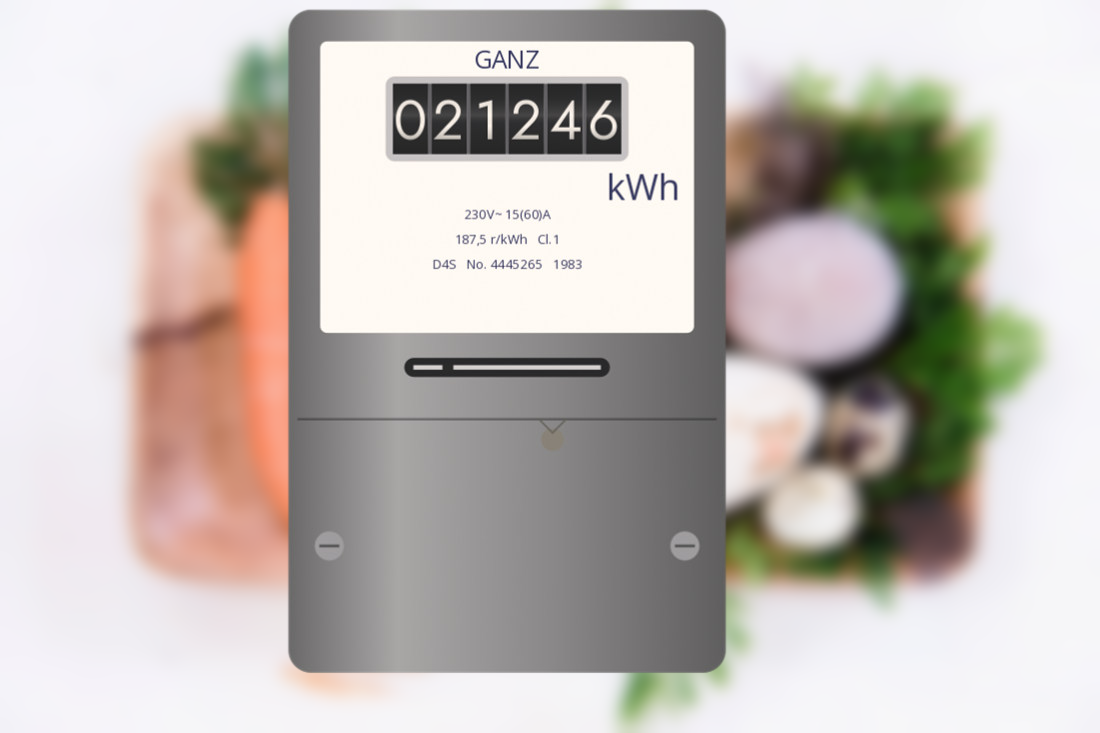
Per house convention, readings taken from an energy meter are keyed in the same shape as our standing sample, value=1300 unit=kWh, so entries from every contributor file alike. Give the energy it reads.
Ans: value=21246 unit=kWh
